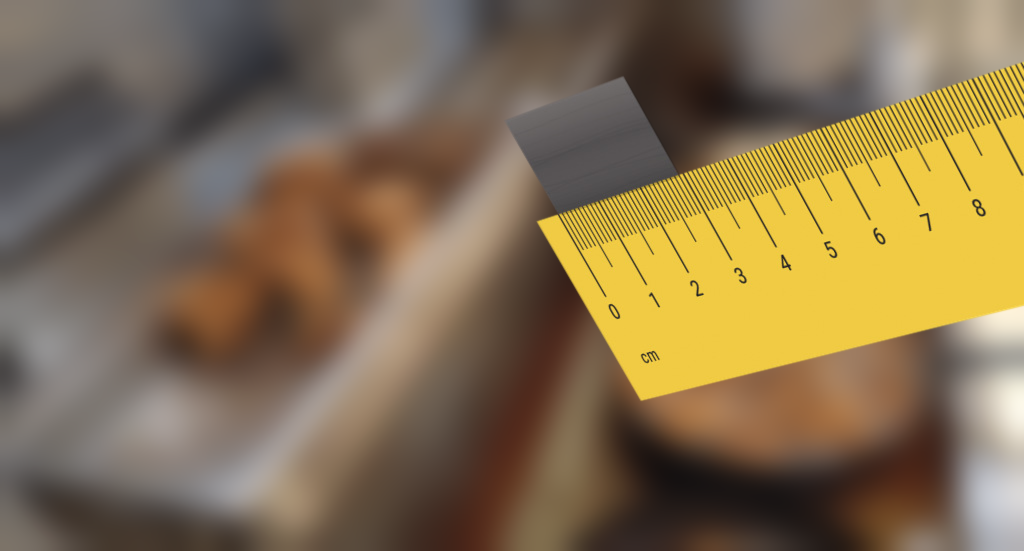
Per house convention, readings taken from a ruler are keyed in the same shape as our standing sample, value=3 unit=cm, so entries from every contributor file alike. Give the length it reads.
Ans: value=2.9 unit=cm
